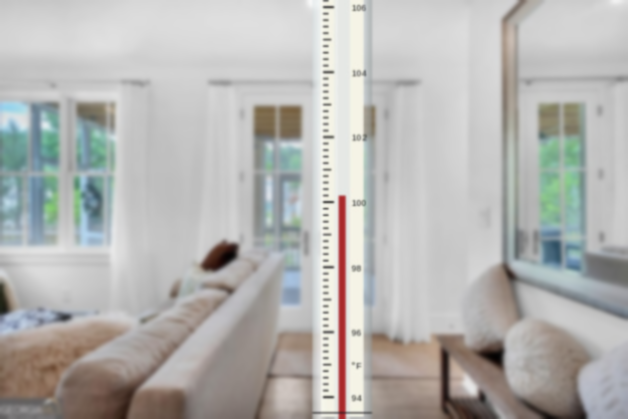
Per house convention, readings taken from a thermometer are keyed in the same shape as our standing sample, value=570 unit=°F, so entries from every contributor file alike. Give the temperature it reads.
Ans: value=100.2 unit=°F
